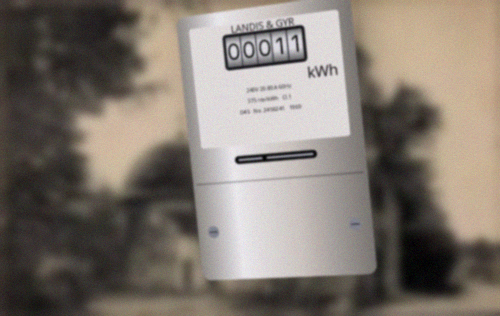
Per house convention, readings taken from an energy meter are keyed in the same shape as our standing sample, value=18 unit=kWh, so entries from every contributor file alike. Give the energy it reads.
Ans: value=11 unit=kWh
